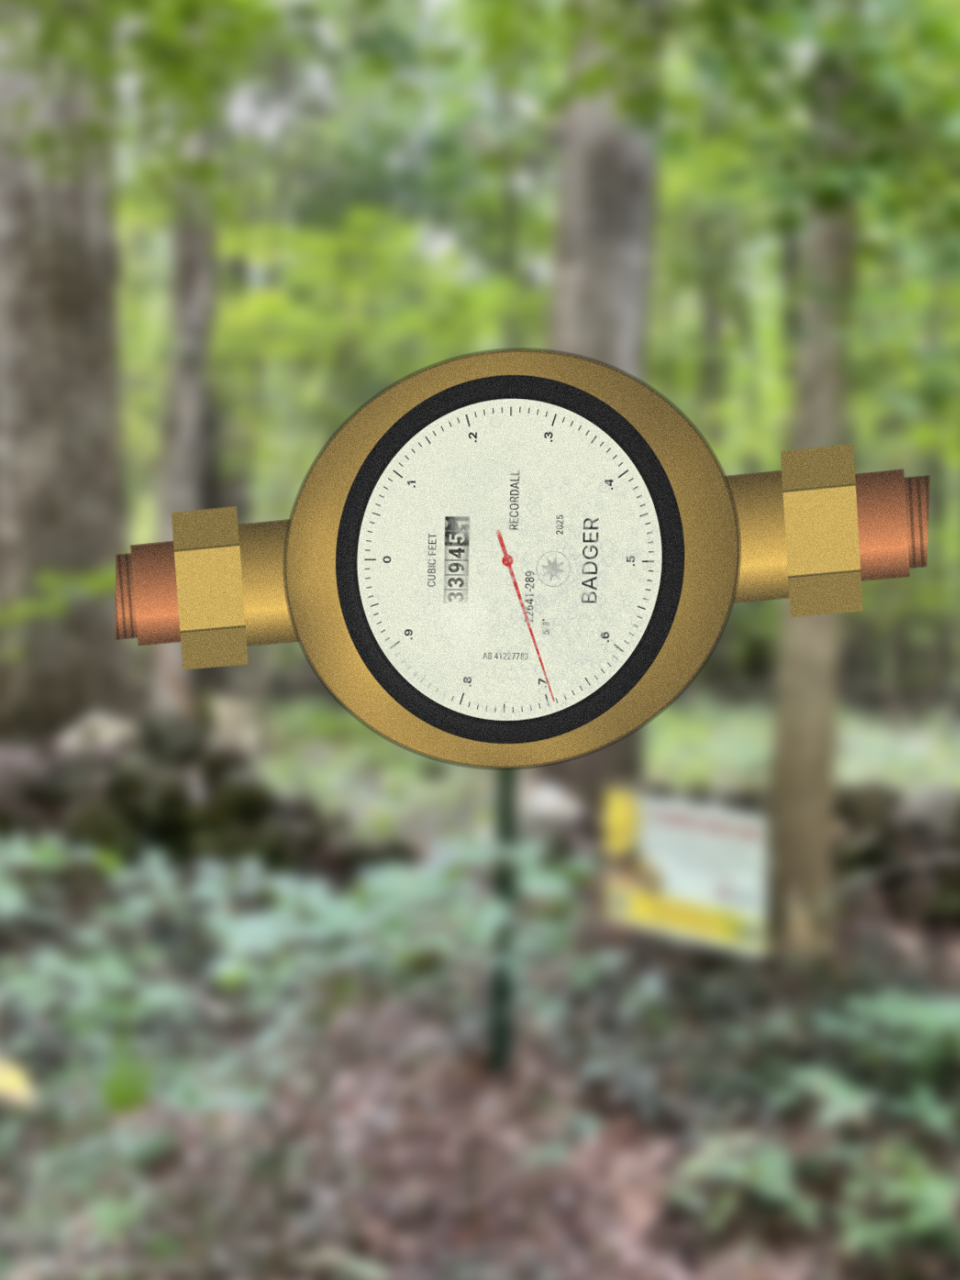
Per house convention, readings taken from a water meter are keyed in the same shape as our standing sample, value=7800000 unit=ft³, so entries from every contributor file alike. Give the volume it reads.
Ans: value=339450.69 unit=ft³
